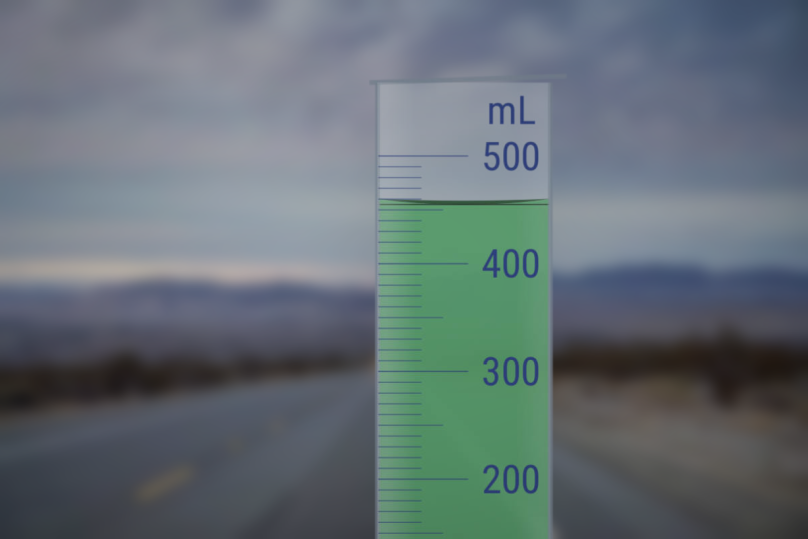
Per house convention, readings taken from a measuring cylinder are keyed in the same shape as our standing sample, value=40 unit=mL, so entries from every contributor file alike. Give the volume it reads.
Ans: value=455 unit=mL
